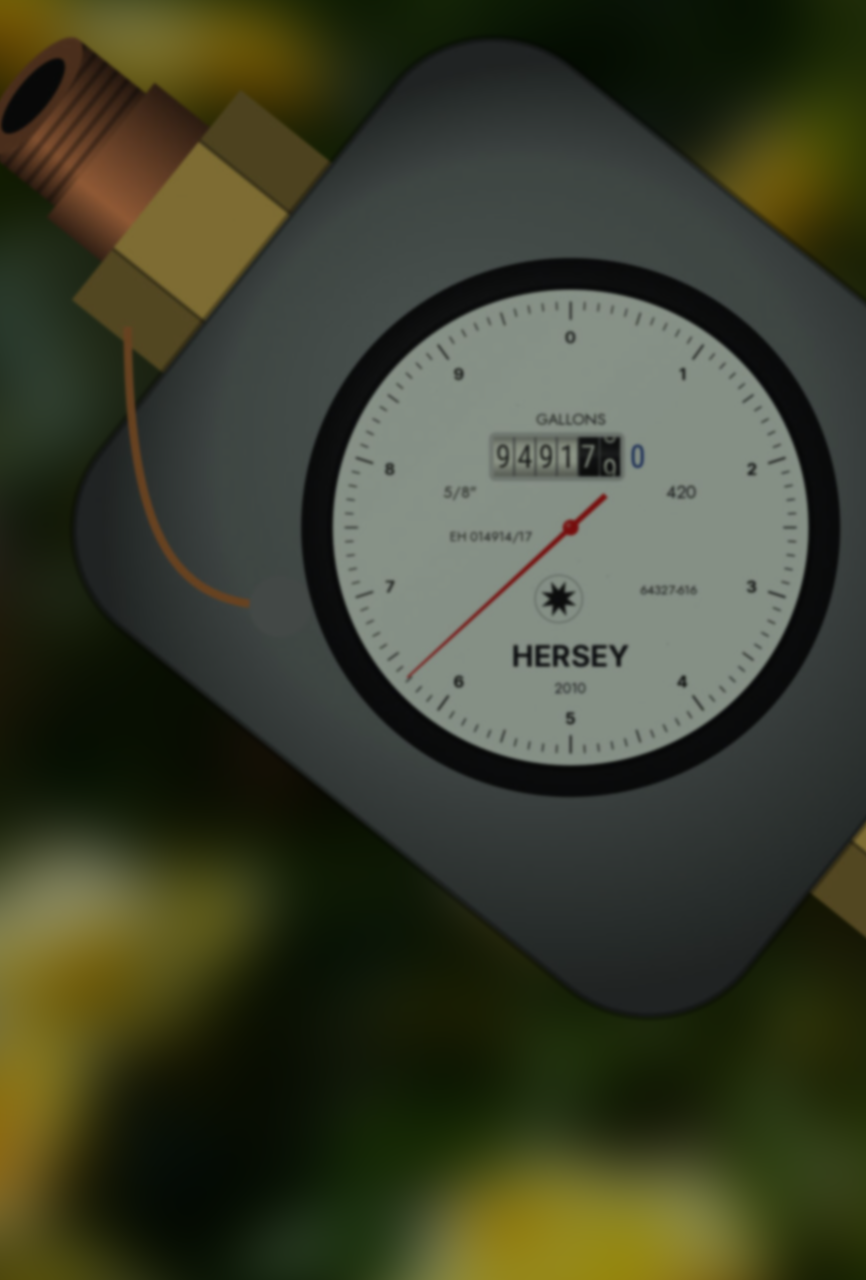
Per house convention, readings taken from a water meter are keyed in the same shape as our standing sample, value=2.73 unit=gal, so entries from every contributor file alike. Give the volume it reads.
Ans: value=9491786.3 unit=gal
